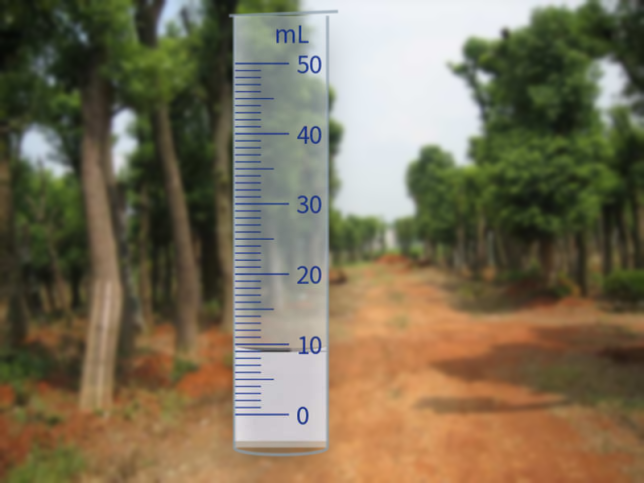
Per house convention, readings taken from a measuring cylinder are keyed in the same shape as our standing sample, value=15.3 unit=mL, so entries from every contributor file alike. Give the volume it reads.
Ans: value=9 unit=mL
